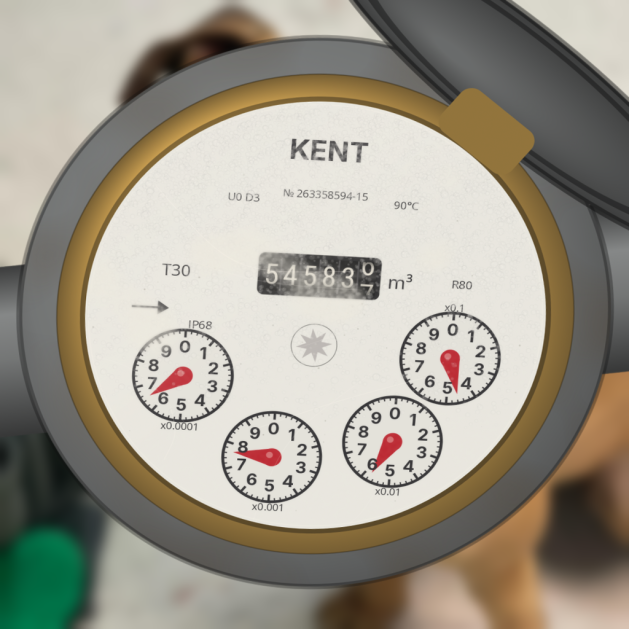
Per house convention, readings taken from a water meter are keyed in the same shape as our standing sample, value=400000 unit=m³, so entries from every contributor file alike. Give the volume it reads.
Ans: value=545836.4576 unit=m³
